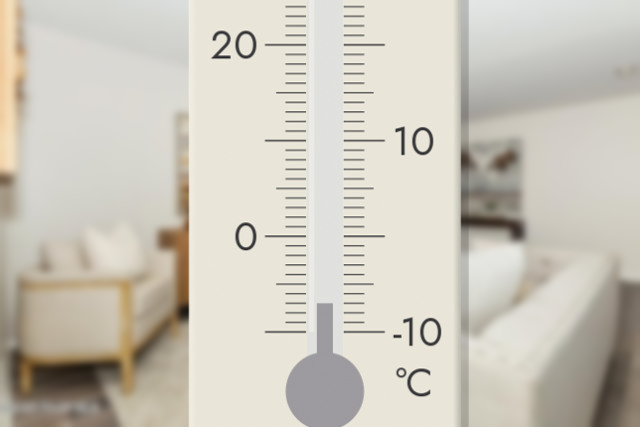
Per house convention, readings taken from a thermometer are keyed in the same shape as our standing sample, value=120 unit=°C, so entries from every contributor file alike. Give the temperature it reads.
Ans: value=-7 unit=°C
